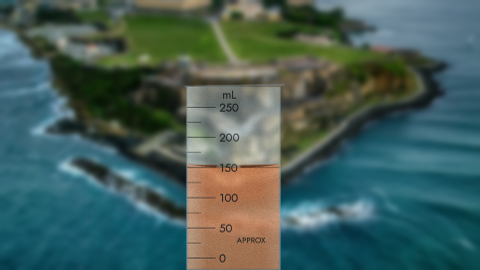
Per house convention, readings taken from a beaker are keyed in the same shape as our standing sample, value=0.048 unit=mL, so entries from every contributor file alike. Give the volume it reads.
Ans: value=150 unit=mL
